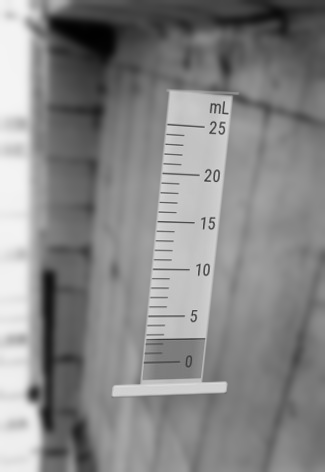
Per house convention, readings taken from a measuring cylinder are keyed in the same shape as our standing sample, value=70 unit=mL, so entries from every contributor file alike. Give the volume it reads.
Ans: value=2.5 unit=mL
